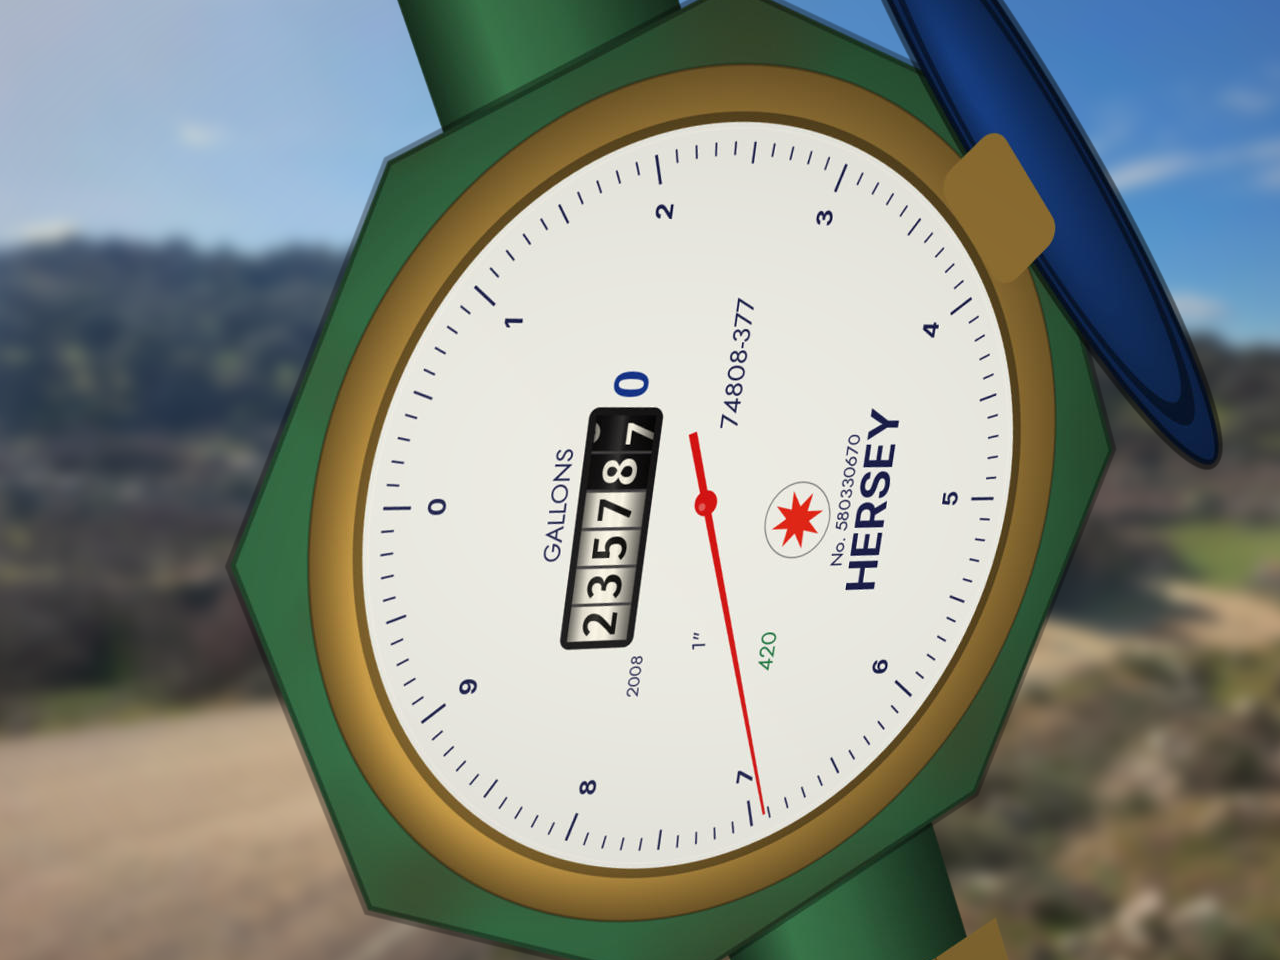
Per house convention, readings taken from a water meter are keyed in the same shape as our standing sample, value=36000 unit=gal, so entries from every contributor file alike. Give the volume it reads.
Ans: value=2357866.9 unit=gal
